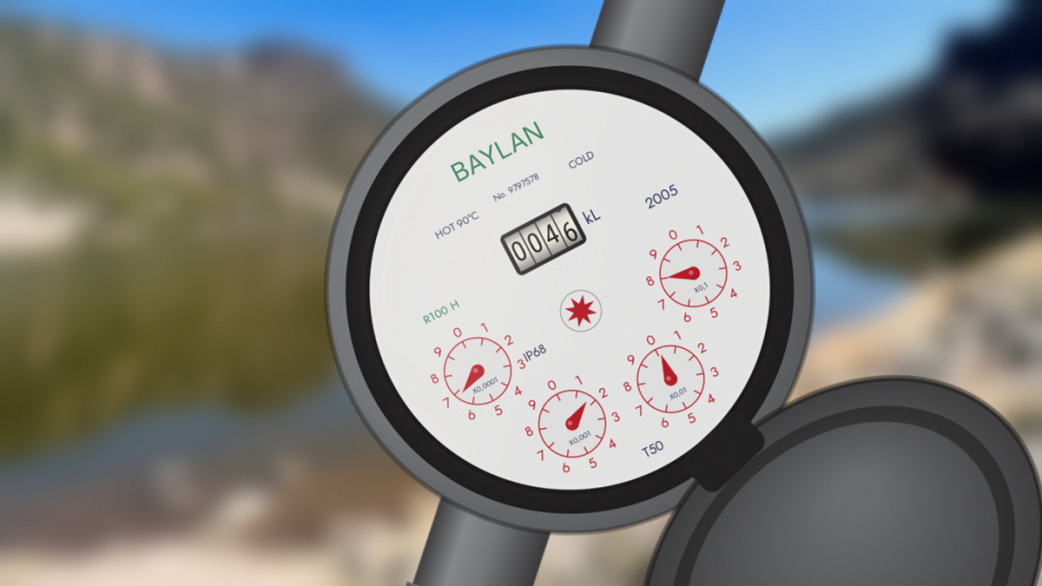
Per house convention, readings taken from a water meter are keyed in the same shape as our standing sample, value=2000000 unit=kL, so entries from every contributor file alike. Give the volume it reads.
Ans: value=45.8016 unit=kL
